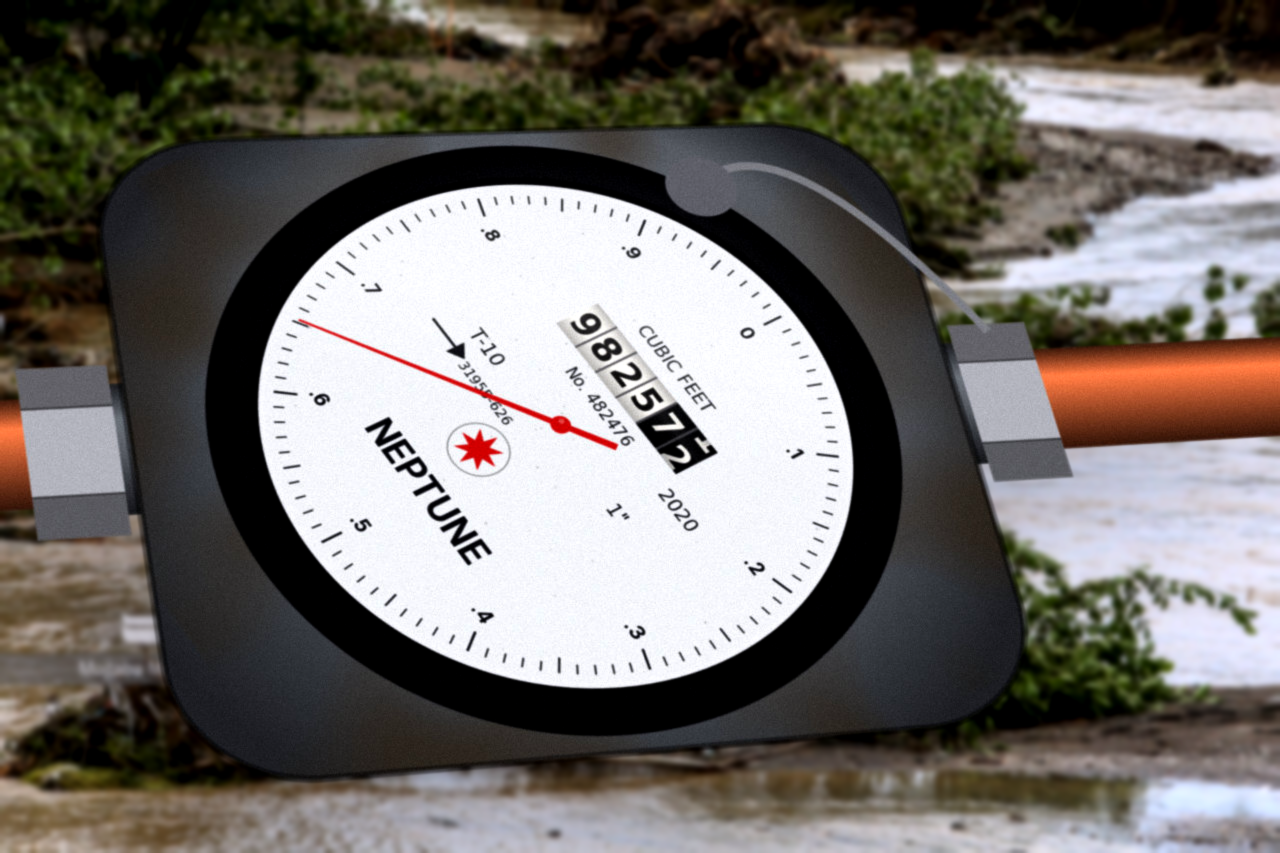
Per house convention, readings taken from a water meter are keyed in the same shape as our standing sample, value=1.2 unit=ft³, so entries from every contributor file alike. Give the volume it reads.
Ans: value=982571.65 unit=ft³
